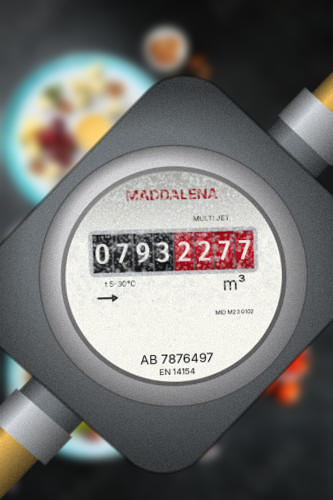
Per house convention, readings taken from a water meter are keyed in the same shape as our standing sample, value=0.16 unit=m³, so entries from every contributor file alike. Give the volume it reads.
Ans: value=793.2277 unit=m³
